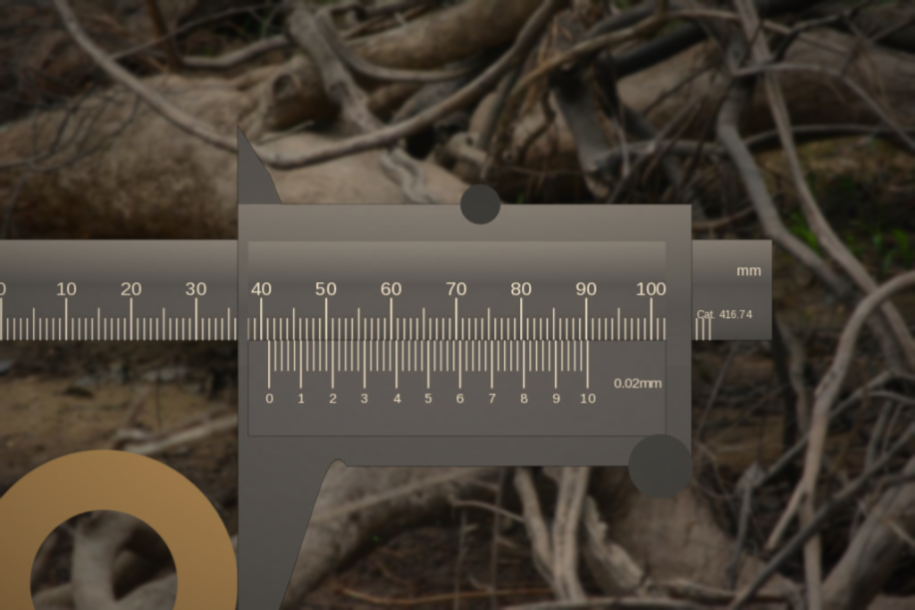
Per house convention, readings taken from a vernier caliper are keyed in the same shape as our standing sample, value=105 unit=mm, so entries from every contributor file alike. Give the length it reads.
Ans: value=41.2 unit=mm
